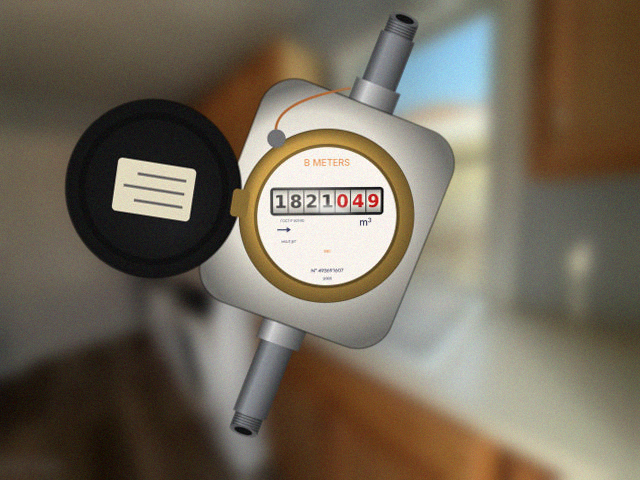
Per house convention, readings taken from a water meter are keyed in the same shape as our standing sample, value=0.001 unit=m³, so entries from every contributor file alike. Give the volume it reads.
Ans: value=1821.049 unit=m³
